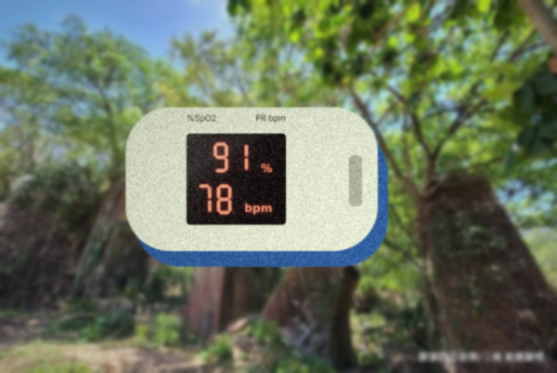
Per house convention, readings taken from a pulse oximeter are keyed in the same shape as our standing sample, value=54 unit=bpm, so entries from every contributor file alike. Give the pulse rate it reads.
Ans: value=78 unit=bpm
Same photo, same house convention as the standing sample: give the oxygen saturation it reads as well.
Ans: value=91 unit=%
